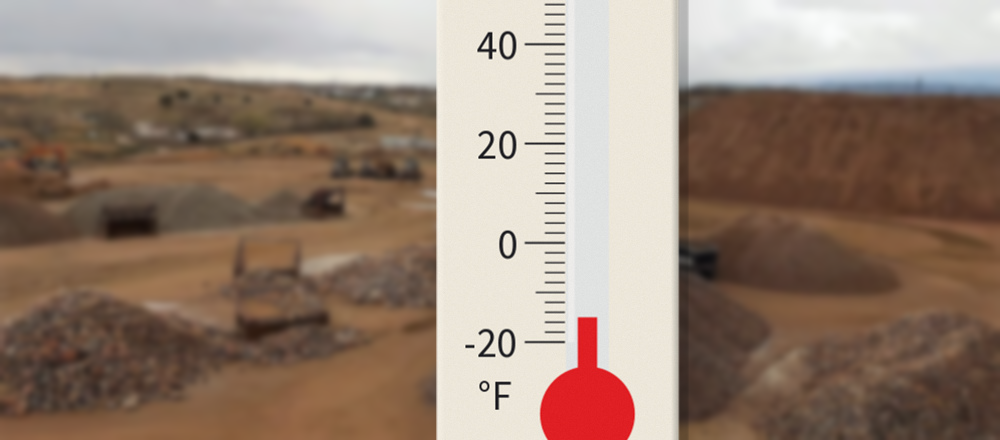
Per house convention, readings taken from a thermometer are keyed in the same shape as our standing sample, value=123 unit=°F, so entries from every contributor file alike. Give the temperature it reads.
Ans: value=-15 unit=°F
